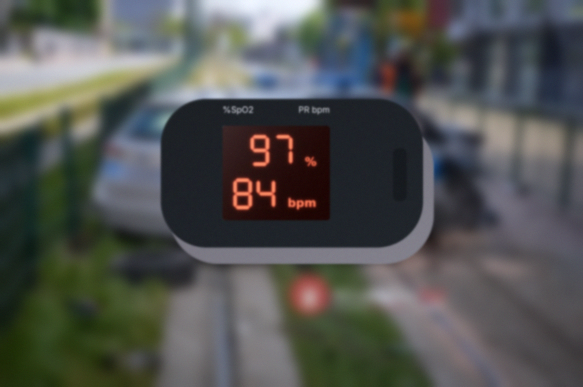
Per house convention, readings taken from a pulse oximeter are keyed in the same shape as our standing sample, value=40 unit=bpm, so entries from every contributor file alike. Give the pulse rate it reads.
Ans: value=84 unit=bpm
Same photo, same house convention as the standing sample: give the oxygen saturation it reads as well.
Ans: value=97 unit=%
